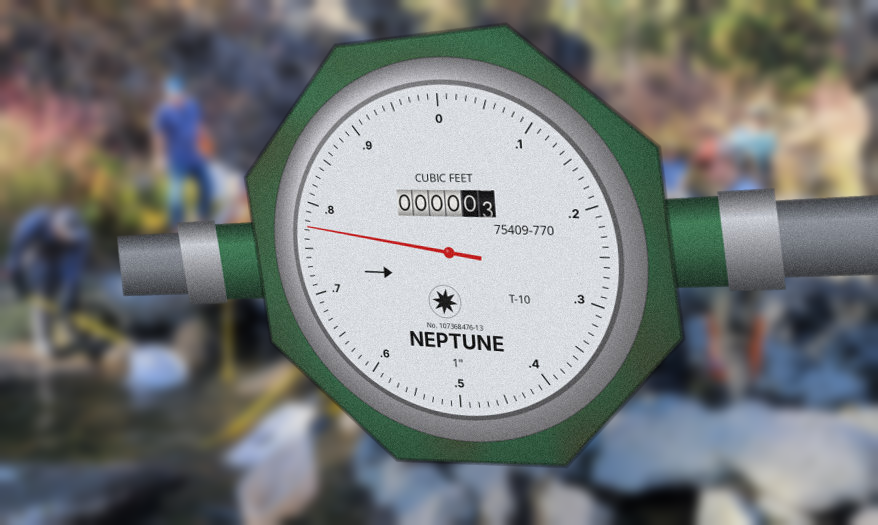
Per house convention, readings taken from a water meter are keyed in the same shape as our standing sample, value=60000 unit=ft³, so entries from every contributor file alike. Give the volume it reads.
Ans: value=2.77 unit=ft³
